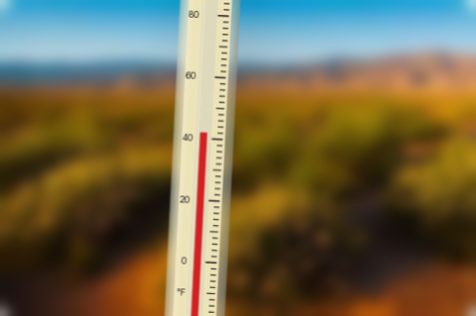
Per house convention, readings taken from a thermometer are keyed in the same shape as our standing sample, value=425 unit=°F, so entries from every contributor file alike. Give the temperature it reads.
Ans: value=42 unit=°F
